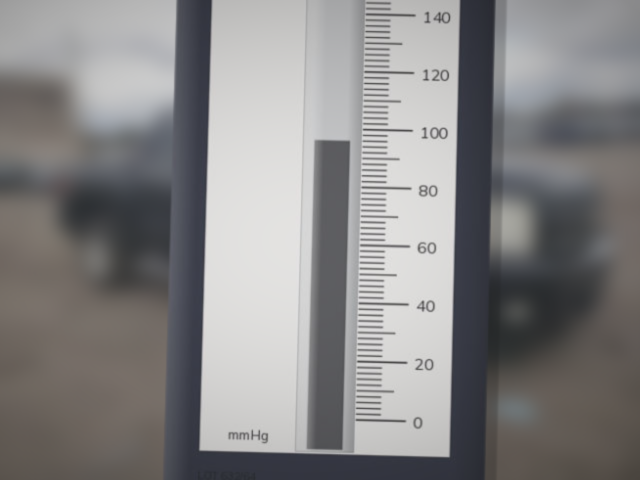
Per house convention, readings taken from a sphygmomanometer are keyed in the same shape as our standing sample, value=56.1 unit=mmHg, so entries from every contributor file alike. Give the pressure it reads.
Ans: value=96 unit=mmHg
